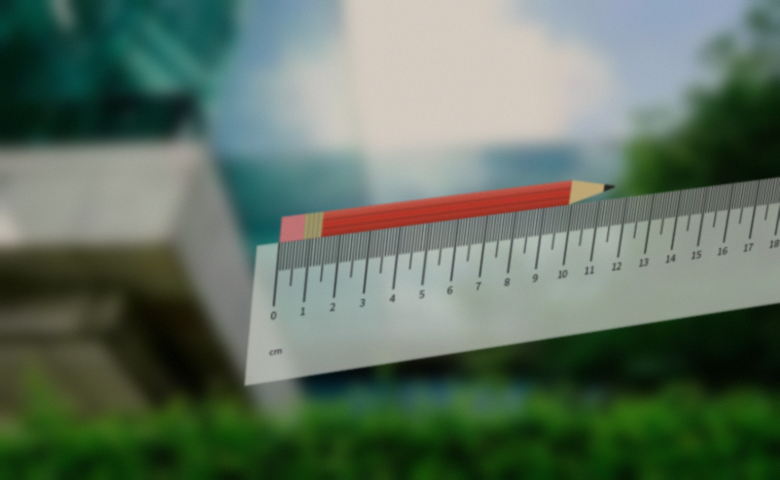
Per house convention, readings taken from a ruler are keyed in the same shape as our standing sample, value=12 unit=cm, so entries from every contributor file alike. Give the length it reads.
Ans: value=11.5 unit=cm
